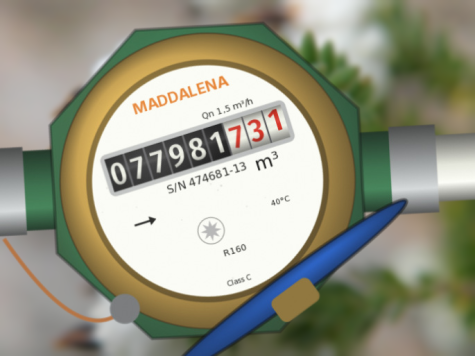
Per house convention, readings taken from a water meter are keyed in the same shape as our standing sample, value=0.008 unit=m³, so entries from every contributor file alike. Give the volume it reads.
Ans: value=77981.731 unit=m³
